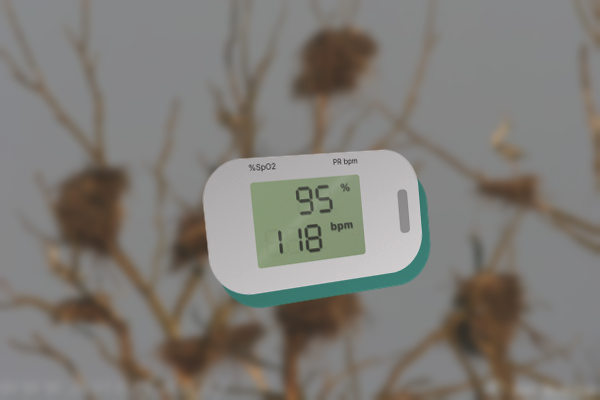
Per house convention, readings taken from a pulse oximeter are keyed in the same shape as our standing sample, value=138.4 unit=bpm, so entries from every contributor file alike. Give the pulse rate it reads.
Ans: value=118 unit=bpm
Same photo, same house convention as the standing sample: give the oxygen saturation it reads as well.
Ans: value=95 unit=%
